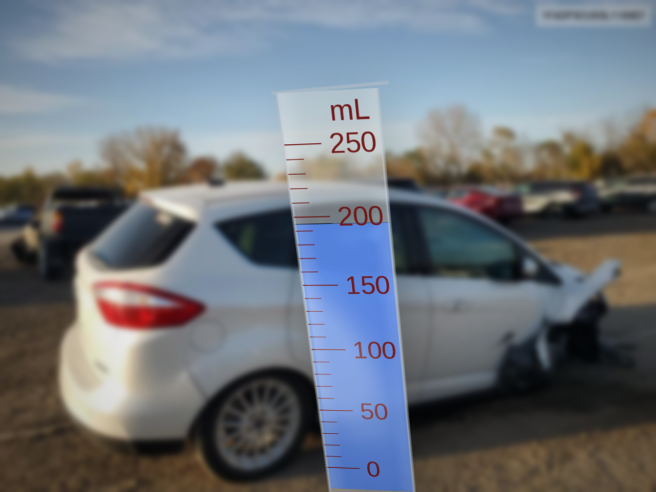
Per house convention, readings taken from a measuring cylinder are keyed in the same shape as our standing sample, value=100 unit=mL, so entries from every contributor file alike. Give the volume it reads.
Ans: value=195 unit=mL
